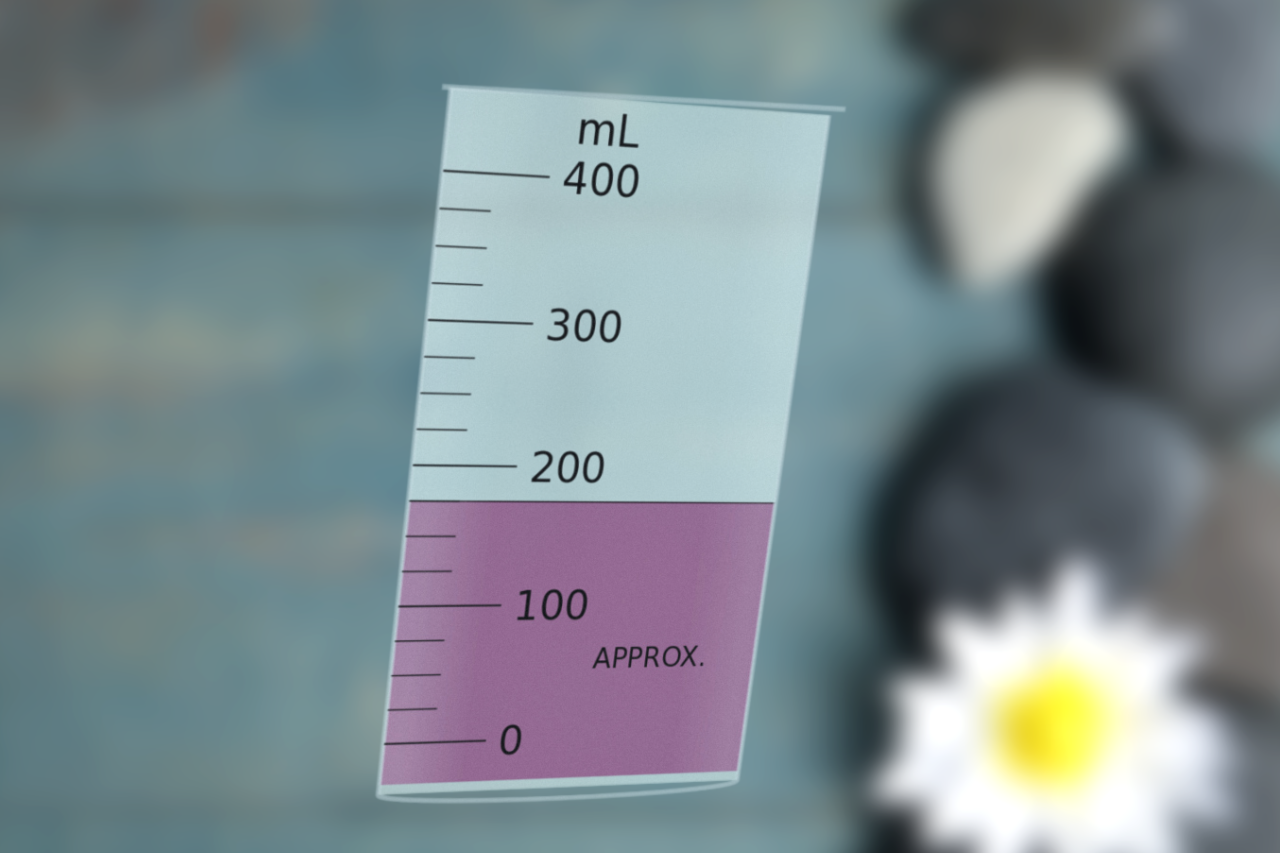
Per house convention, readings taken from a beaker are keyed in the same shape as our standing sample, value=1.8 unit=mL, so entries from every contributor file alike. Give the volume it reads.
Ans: value=175 unit=mL
